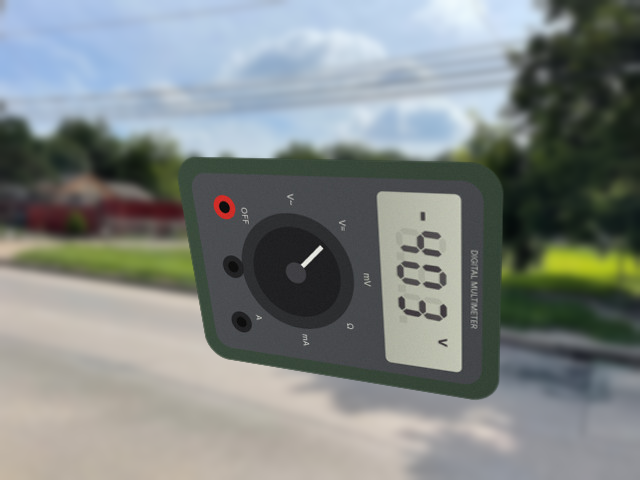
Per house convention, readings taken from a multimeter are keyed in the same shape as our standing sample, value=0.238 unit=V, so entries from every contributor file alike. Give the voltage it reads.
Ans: value=-403 unit=V
